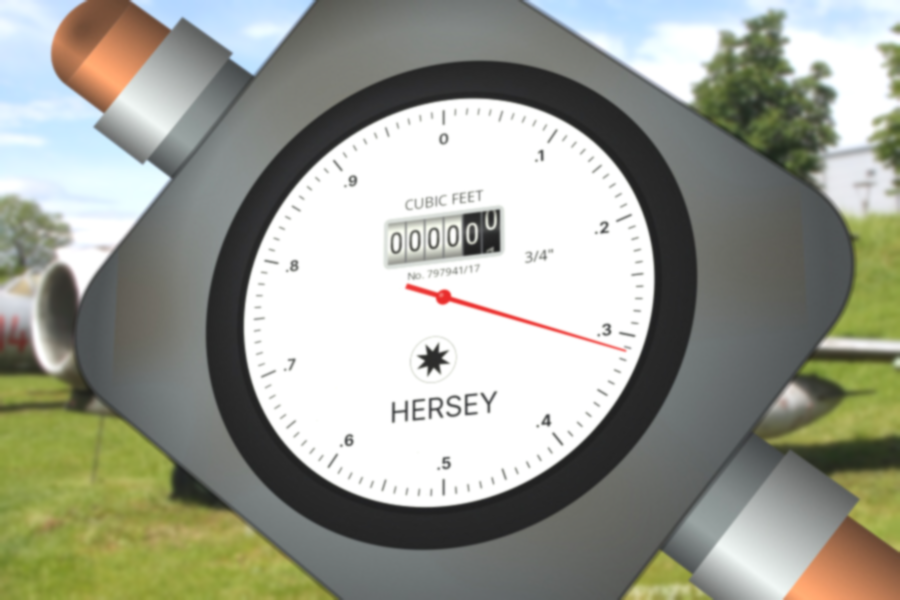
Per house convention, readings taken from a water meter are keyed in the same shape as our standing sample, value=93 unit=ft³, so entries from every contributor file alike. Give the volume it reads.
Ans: value=0.31 unit=ft³
